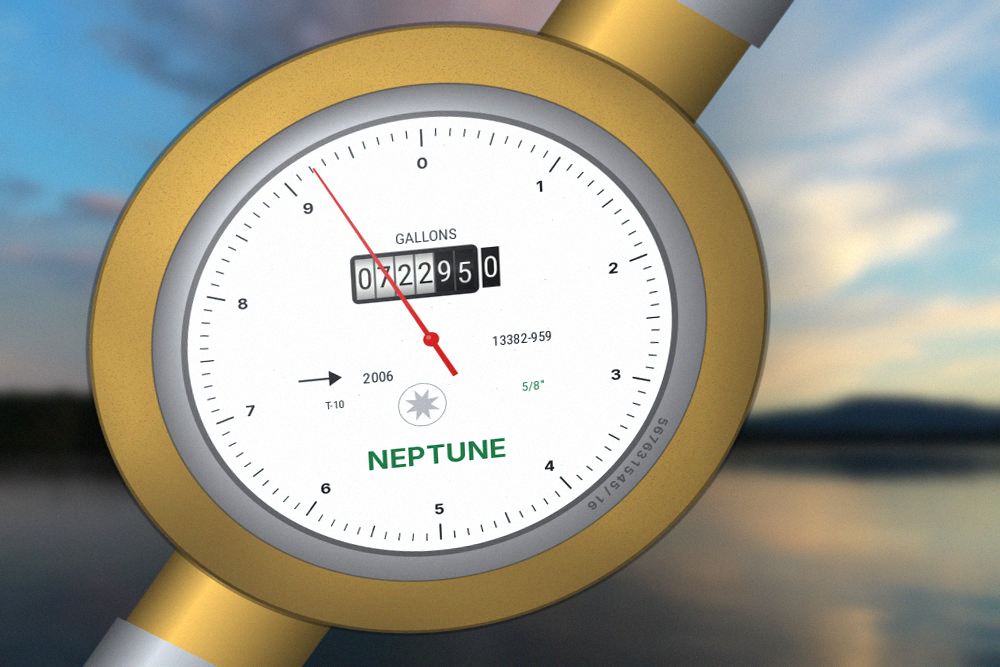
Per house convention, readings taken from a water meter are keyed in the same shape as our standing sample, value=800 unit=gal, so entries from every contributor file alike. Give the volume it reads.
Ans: value=722949.2 unit=gal
